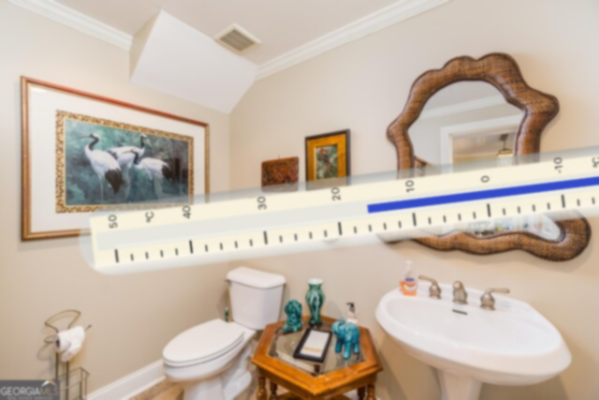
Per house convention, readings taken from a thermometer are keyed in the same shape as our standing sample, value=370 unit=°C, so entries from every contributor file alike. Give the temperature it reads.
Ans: value=16 unit=°C
